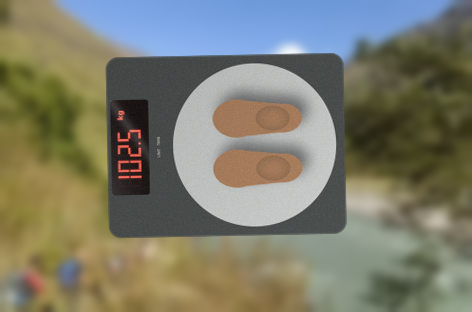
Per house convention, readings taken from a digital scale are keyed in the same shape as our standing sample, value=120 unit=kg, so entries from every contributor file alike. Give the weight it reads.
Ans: value=102.5 unit=kg
